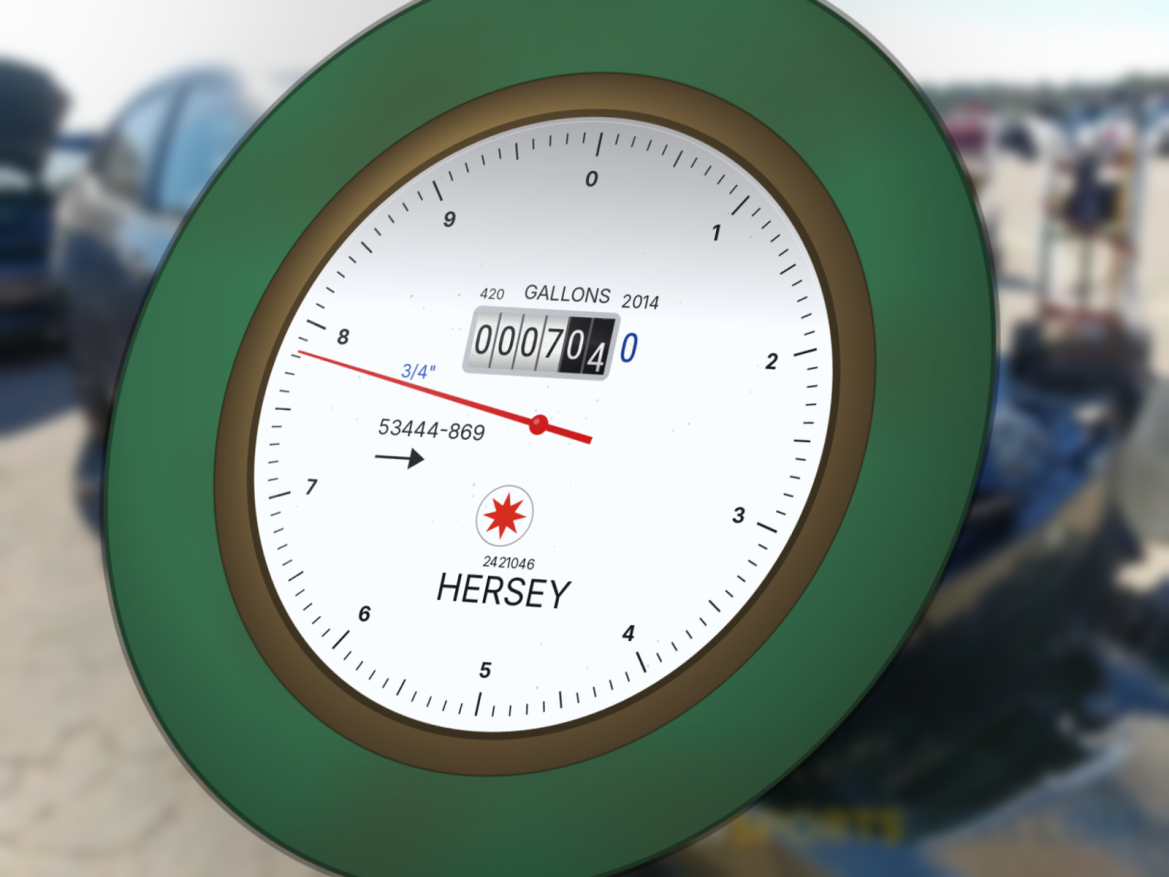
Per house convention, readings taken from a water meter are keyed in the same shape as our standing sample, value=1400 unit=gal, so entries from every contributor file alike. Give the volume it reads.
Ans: value=7037.8 unit=gal
